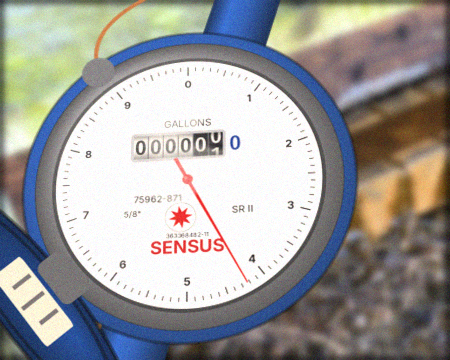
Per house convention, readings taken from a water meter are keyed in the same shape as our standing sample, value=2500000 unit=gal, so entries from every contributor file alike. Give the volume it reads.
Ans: value=4.2 unit=gal
